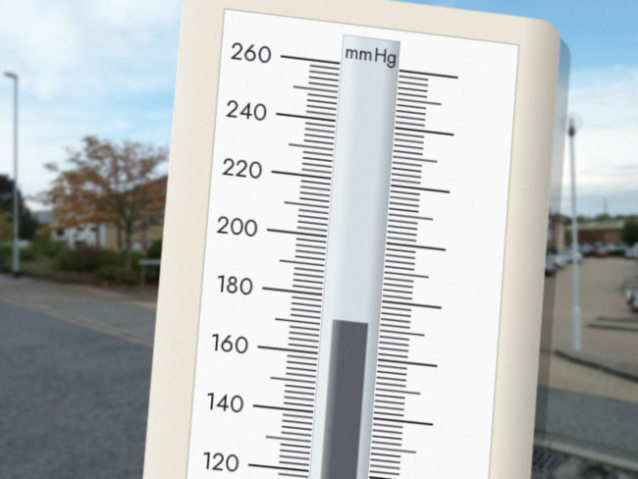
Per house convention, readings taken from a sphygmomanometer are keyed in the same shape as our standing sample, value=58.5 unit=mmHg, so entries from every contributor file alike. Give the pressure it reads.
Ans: value=172 unit=mmHg
